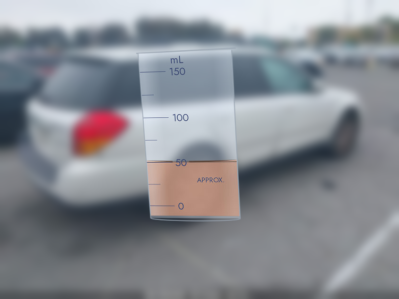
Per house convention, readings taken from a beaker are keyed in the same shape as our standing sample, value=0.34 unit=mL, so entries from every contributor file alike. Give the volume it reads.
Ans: value=50 unit=mL
